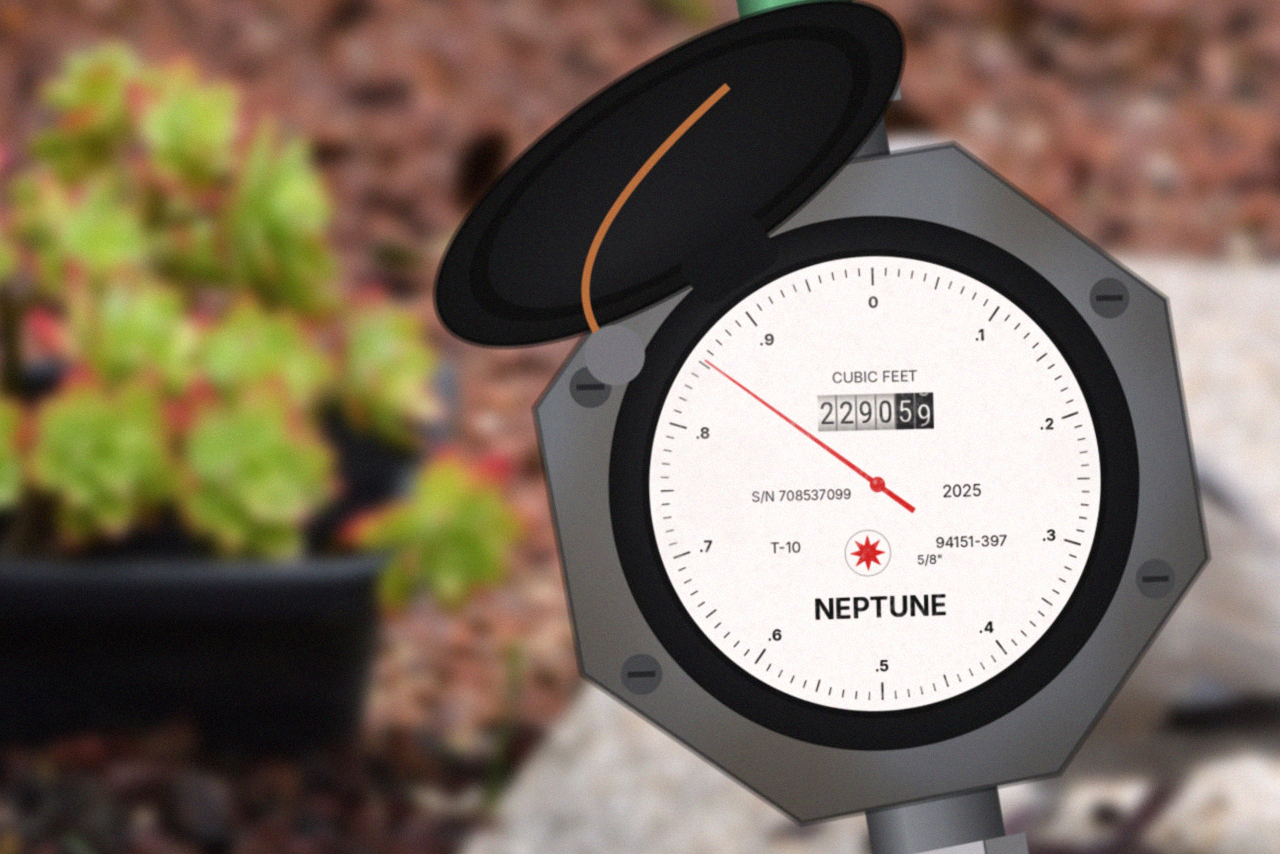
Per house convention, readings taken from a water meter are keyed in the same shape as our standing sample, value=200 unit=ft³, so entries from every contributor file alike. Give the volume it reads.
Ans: value=229058.85 unit=ft³
